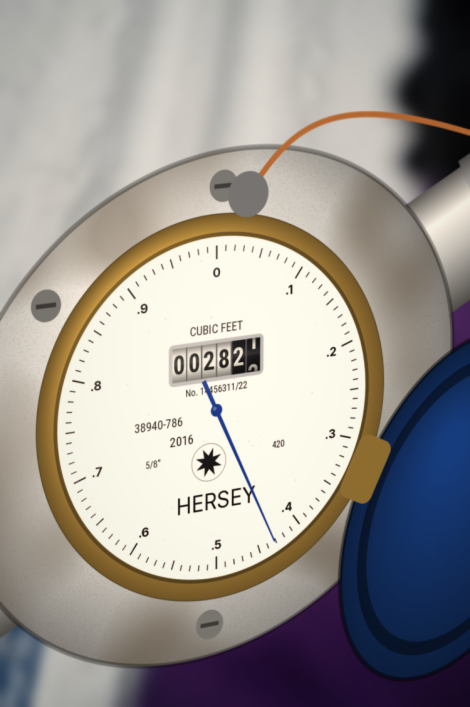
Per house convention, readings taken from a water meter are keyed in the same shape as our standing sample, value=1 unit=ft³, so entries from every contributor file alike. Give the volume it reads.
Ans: value=2821.43 unit=ft³
